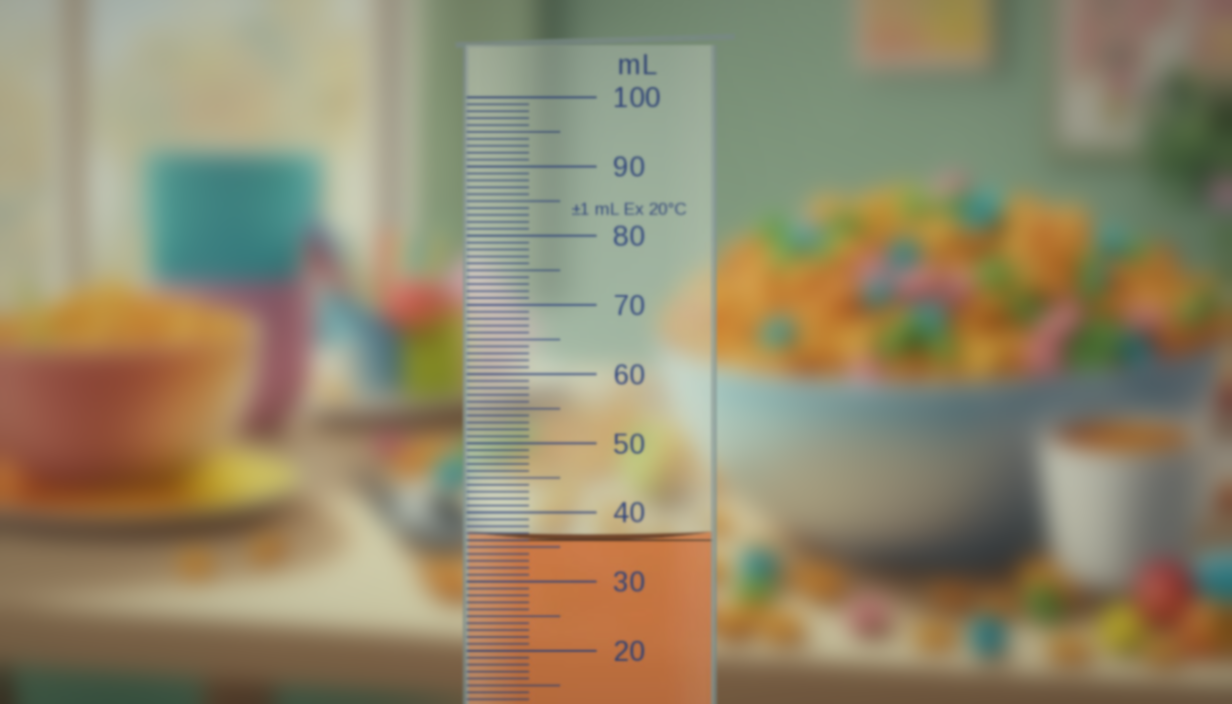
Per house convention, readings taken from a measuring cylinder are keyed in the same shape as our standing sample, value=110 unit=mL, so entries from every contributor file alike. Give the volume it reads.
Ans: value=36 unit=mL
